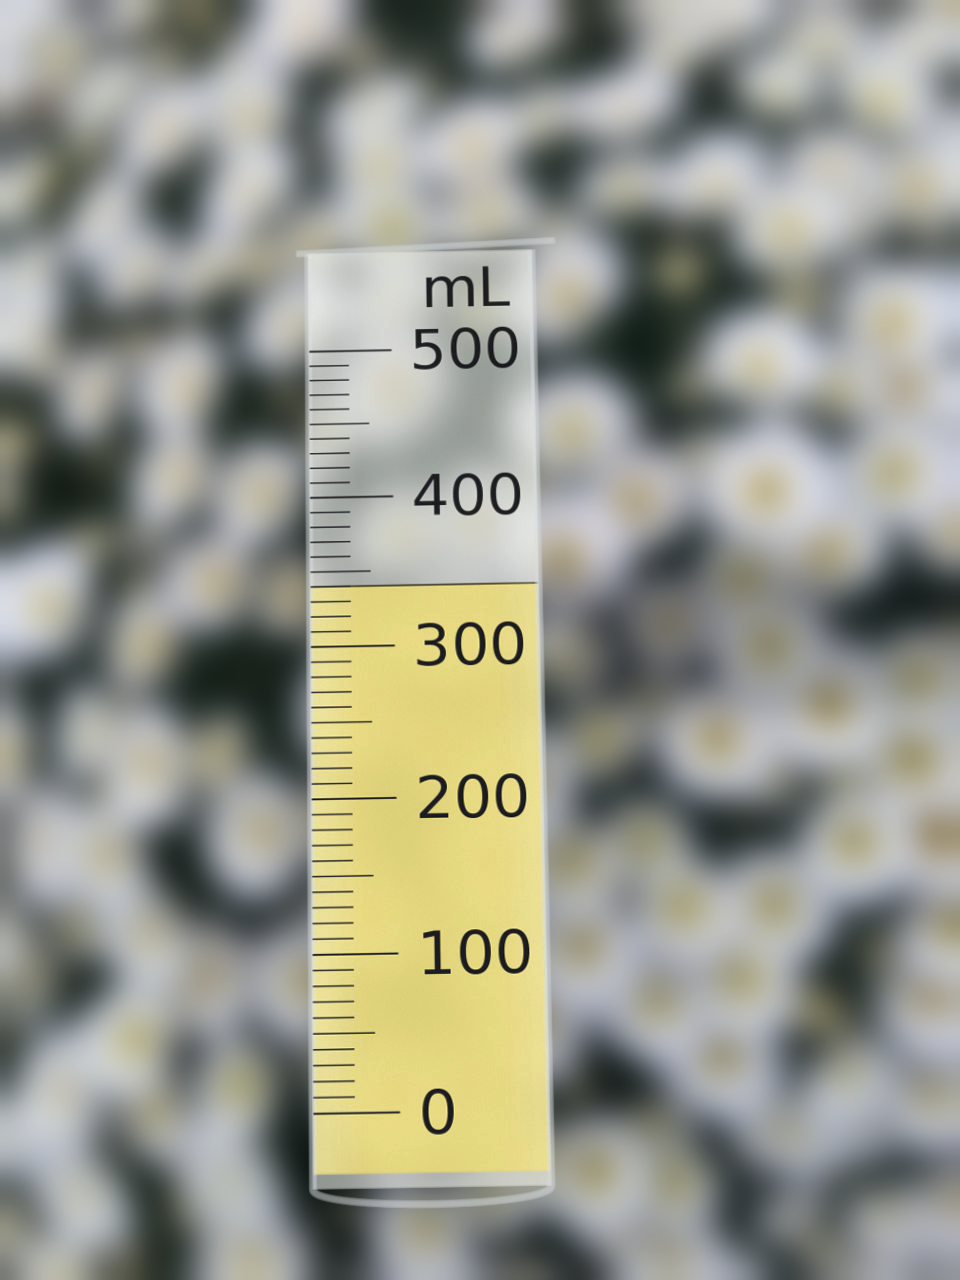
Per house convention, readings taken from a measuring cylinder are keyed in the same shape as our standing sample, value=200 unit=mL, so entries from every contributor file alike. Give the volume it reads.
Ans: value=340 unit=mL
